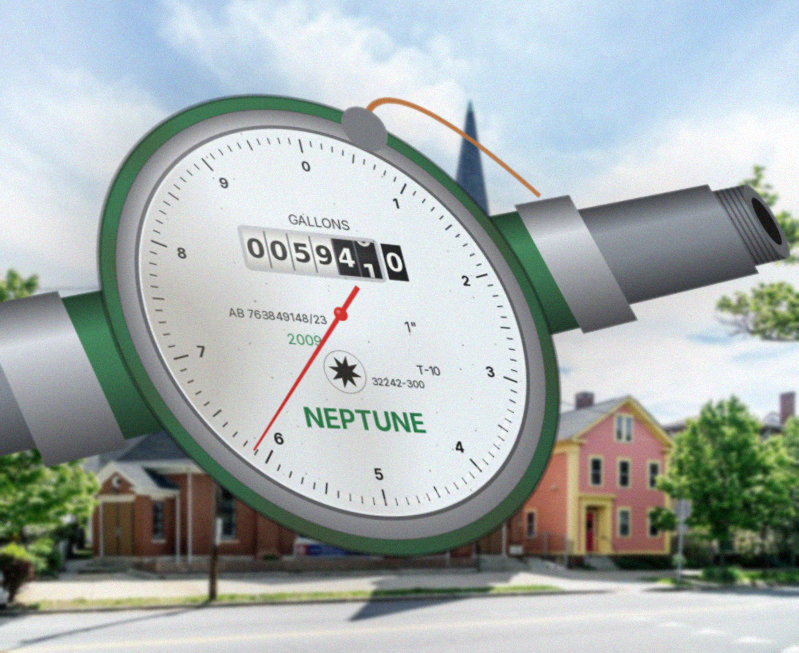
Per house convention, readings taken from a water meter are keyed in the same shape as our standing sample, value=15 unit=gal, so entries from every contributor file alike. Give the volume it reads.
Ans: value=59406.1 unit=gal
